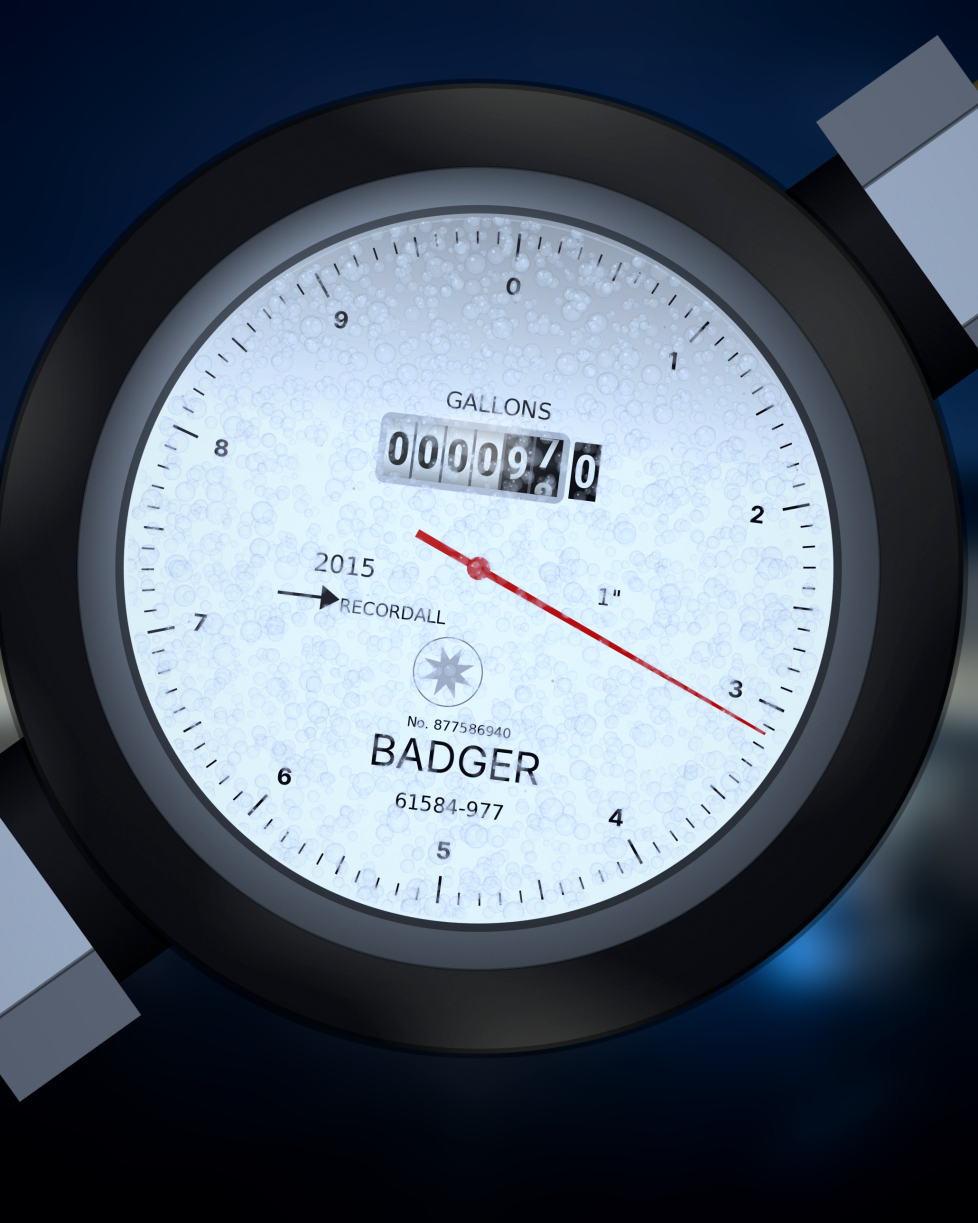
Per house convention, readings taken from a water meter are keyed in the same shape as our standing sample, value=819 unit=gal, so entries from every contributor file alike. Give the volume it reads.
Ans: value=973.1 unit=gal
